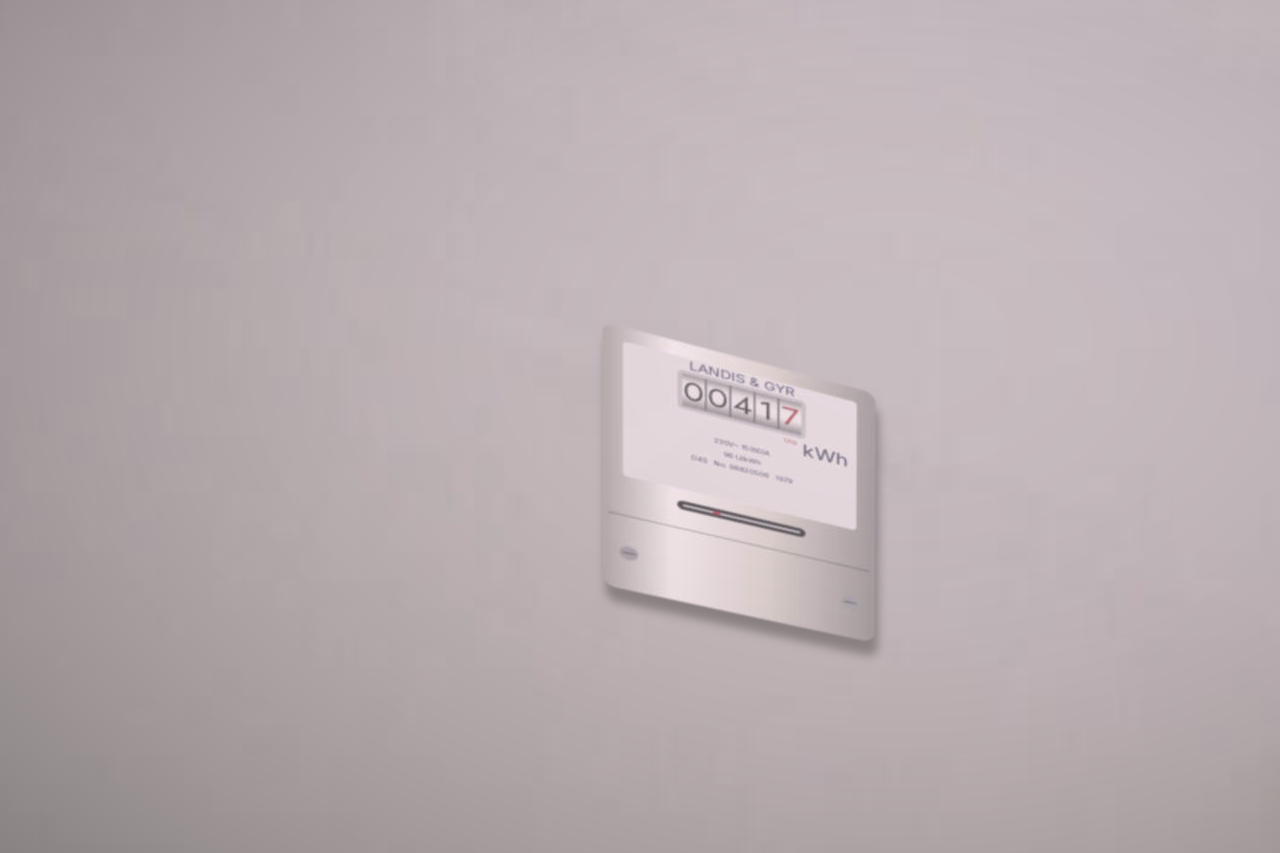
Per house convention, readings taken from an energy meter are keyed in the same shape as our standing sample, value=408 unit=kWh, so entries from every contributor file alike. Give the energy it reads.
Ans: value=41.7 unit=kWh
